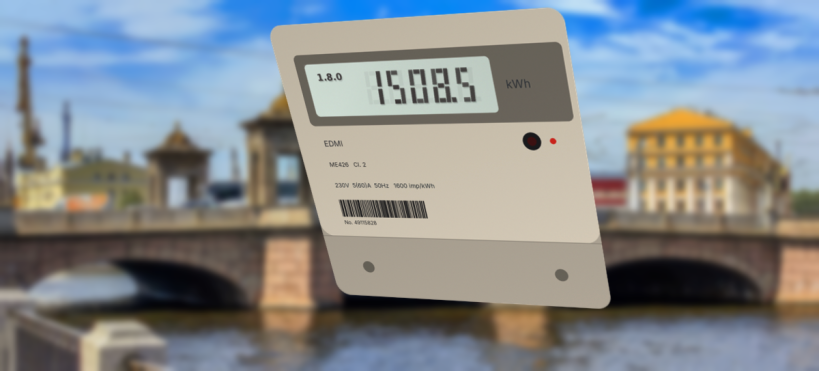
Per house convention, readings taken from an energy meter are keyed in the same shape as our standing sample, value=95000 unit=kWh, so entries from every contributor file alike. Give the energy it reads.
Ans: value=1508.5 unit=kWh
